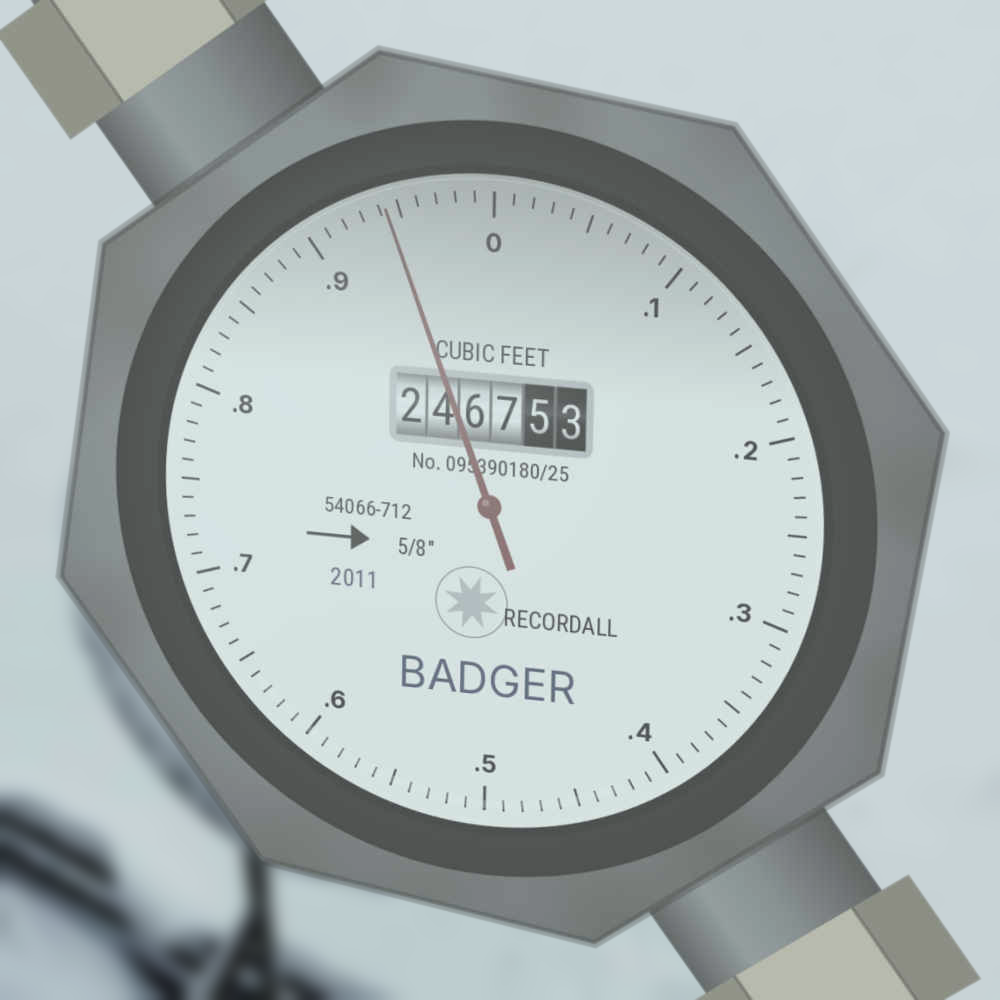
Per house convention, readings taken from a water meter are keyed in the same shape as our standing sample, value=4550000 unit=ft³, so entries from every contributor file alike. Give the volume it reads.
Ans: value=246752.94 unit=ft³
